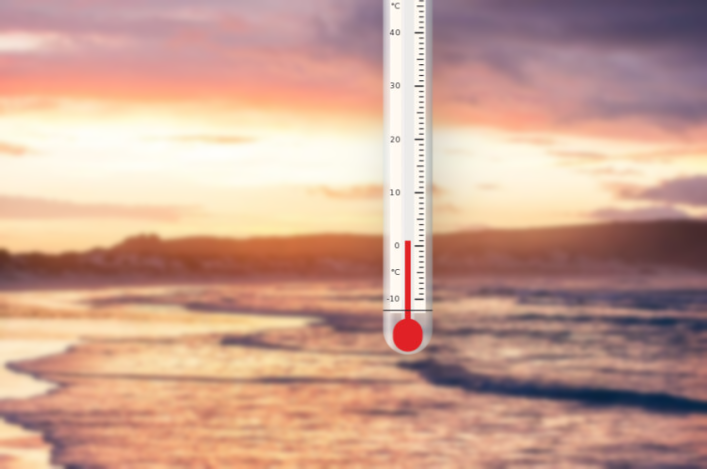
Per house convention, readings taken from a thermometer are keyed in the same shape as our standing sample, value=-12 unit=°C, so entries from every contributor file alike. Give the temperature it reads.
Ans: value=1 unit=°C
